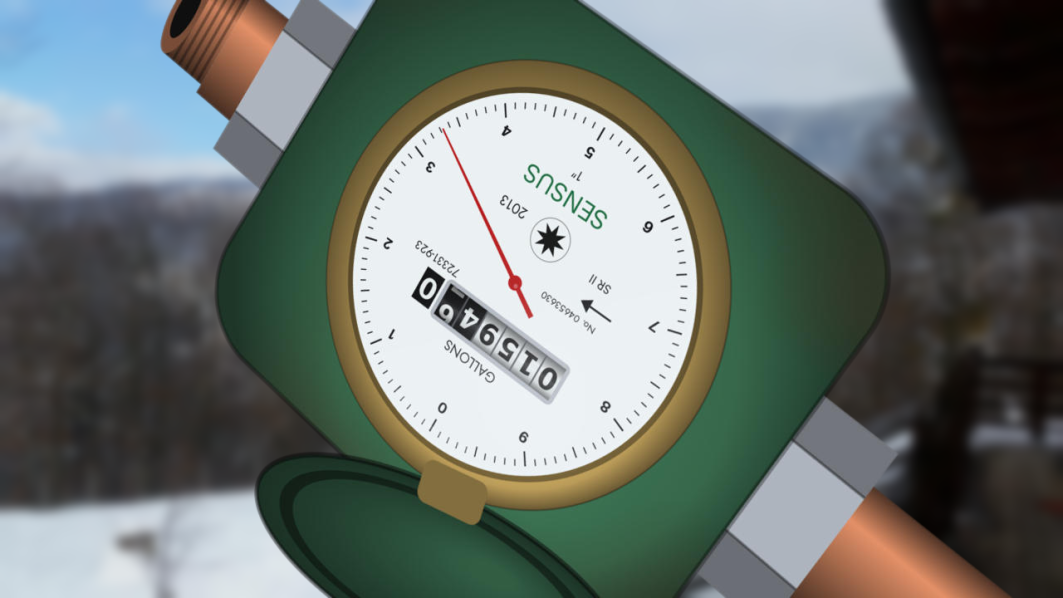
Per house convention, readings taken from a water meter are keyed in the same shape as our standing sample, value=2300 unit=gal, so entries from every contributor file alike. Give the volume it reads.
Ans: value=159463.3 unit=gal
